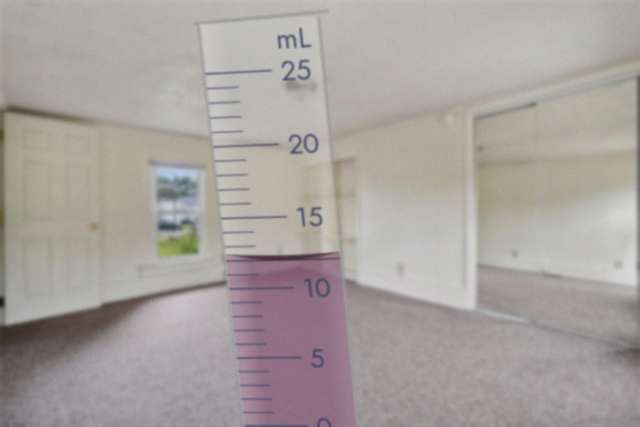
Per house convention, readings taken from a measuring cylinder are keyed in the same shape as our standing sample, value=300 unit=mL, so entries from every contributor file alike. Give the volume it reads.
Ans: value=12 unit=mL
